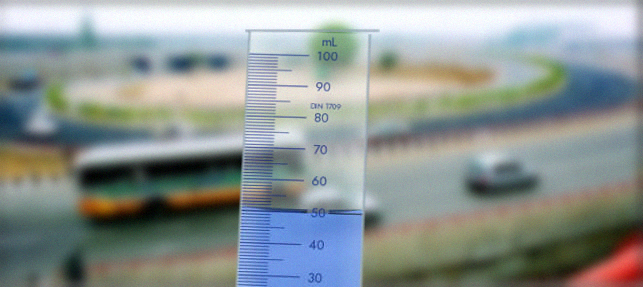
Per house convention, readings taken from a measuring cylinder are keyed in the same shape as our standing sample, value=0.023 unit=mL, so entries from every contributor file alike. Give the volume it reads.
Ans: value=50 unit=mL
